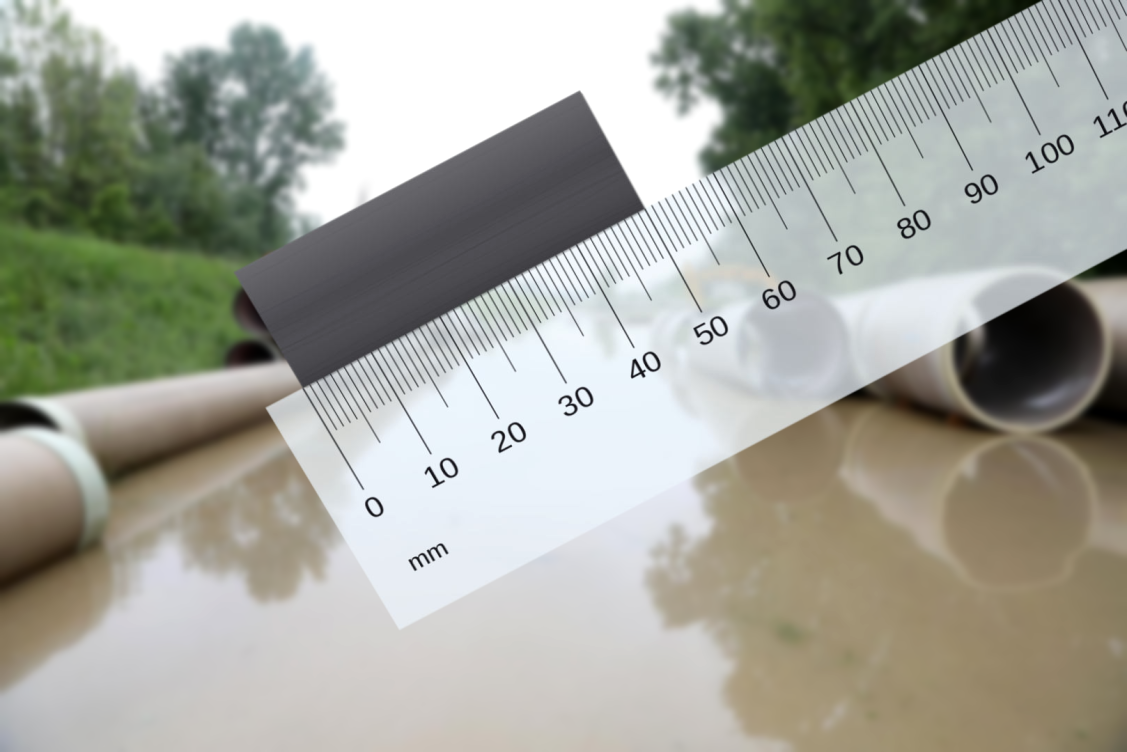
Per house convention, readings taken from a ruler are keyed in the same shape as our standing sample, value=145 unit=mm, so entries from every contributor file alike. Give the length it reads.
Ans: value=50 unit=mm
